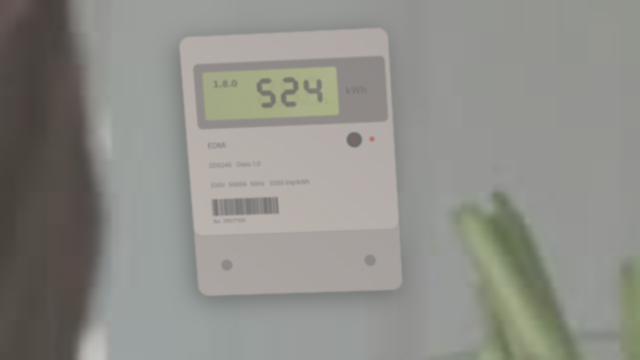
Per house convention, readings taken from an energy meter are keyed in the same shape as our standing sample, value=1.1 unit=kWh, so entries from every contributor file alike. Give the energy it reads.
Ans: value=524 unit=kWh
